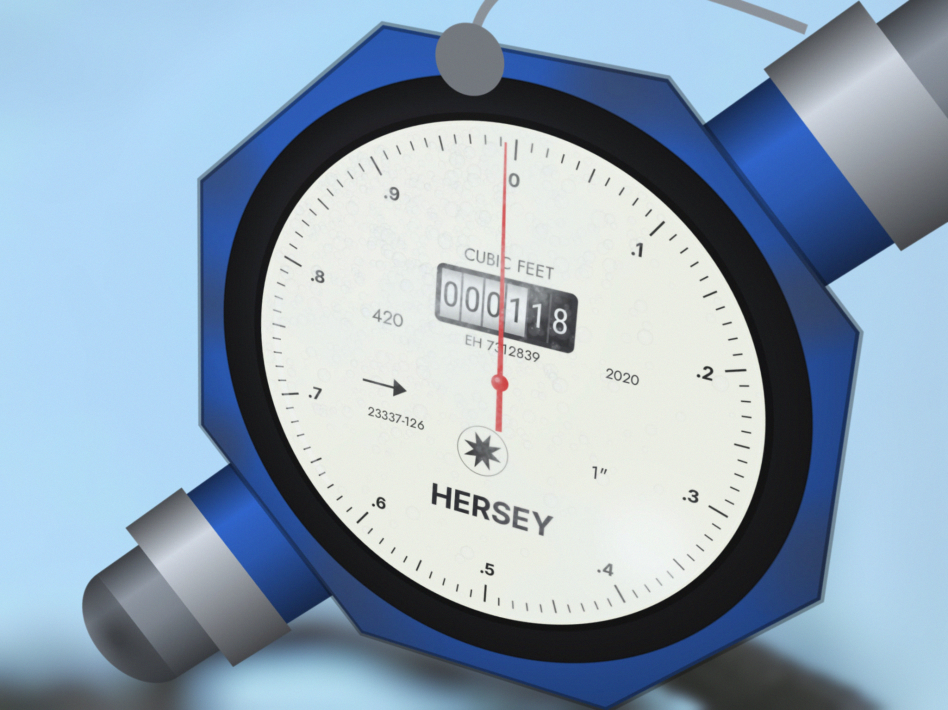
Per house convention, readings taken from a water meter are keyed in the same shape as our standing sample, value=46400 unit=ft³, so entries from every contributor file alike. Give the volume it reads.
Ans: value=117.99 unit=ft³
